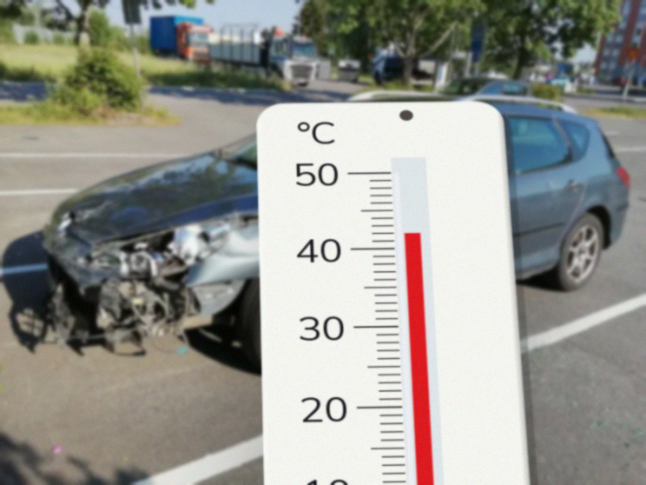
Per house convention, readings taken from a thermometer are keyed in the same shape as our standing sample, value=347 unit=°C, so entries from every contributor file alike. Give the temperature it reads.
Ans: value=42 unit=°C
